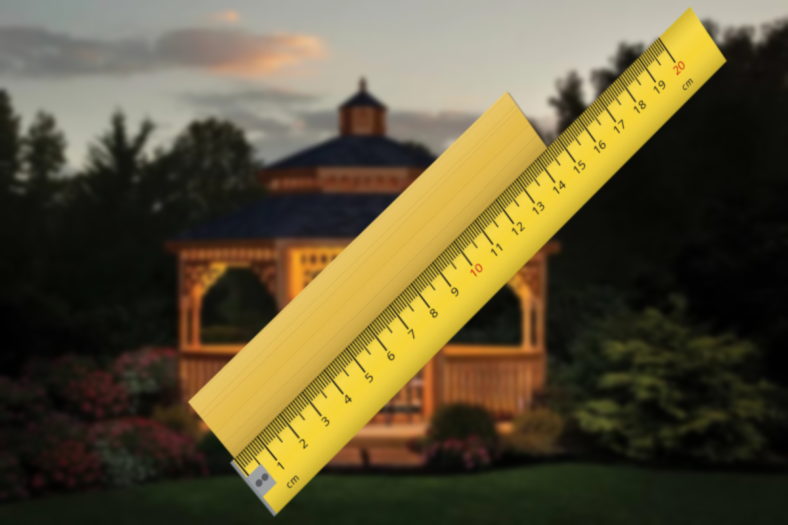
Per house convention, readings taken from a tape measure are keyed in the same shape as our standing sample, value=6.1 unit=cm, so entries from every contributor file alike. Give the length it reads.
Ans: value=14.5 unit=cm
